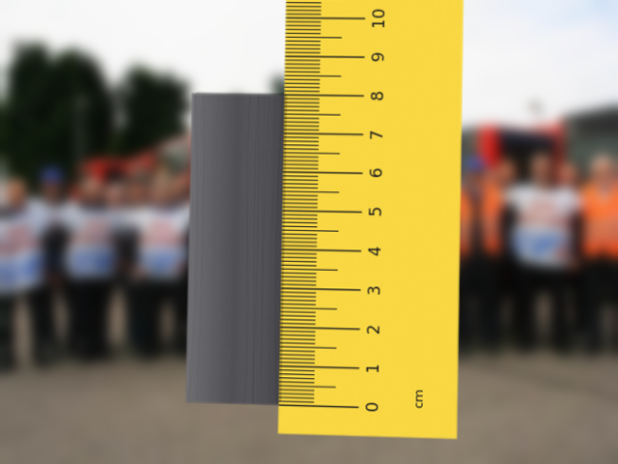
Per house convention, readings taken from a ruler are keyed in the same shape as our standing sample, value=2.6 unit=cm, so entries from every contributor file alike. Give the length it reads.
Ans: value=8 unit=cm
